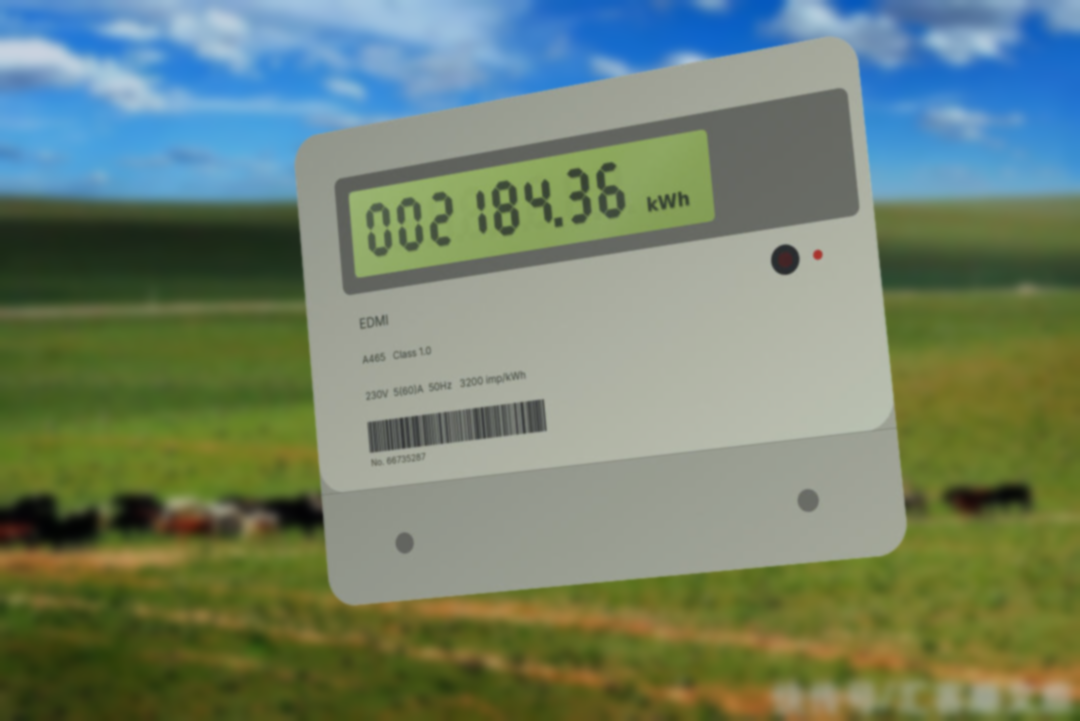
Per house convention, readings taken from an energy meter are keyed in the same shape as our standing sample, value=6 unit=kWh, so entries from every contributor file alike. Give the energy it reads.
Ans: value=2184.36 unit=kWh
